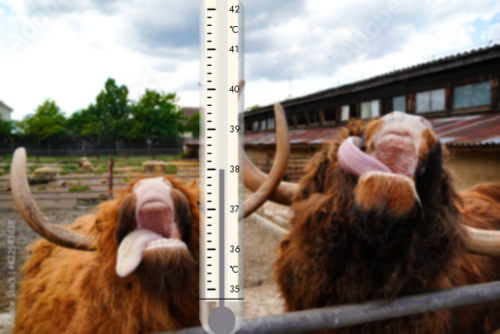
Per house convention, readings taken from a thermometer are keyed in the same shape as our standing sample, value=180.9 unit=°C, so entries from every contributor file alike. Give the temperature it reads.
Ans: value=38 unit=°C
